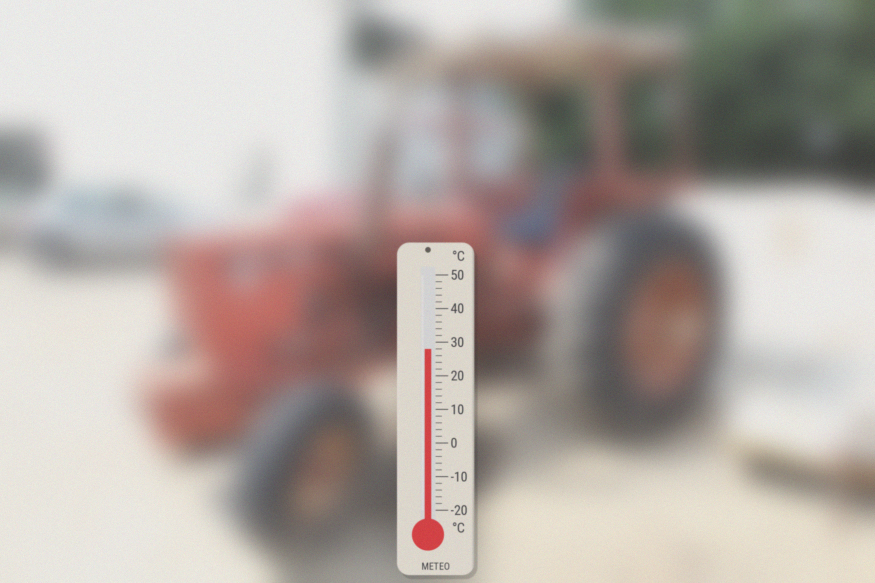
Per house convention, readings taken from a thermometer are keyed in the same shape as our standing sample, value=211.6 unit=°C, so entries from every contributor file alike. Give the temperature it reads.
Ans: value=28 unit=°C
